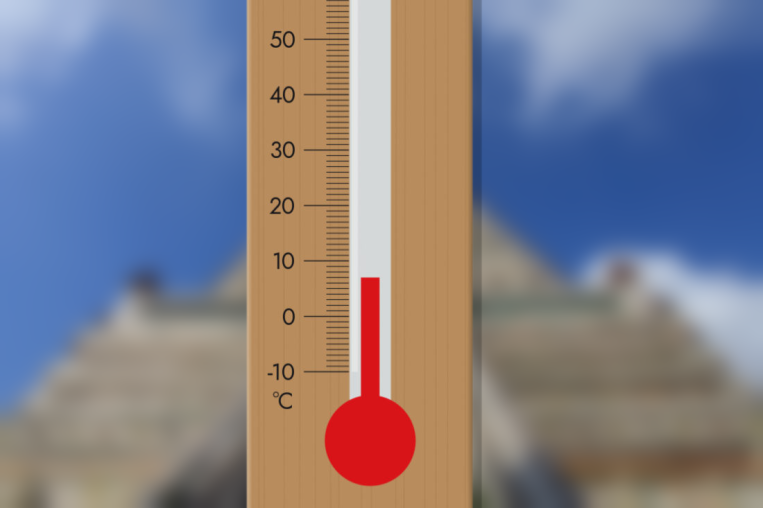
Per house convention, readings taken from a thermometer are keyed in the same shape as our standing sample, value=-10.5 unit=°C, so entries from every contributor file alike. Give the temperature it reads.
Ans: value=7 unit=°C
